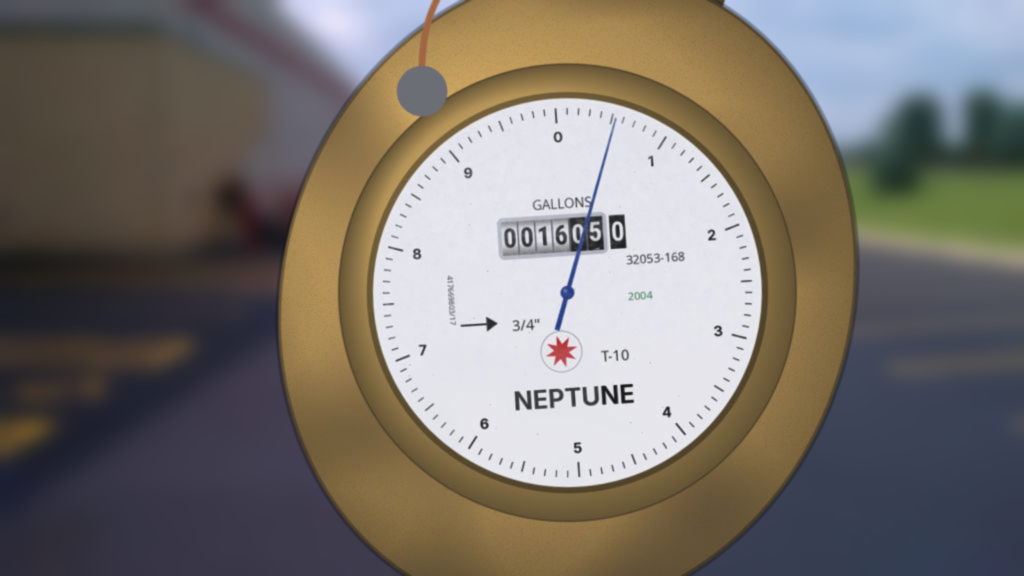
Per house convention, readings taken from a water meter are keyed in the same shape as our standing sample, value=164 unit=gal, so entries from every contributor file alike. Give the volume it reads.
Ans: value=16050.5 unit=gal
